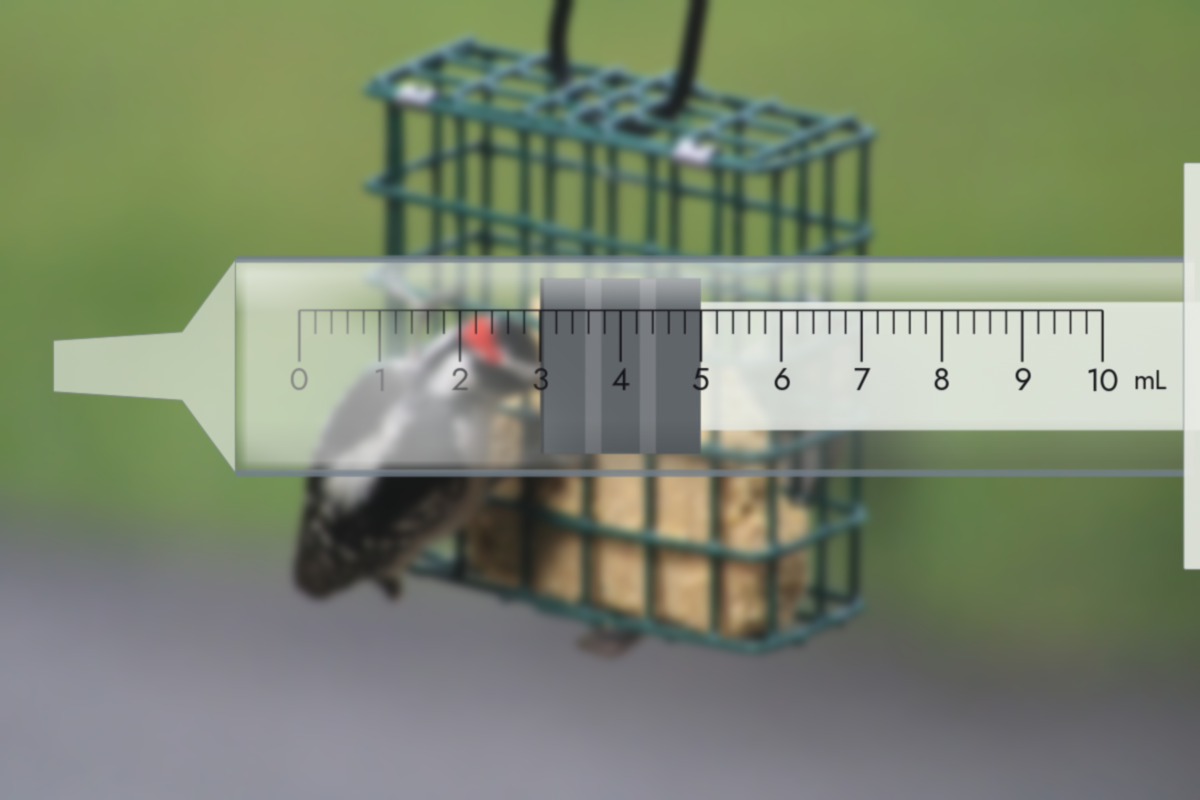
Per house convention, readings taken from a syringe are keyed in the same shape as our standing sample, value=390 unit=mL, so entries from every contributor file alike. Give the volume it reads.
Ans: value=3 unit=mL
